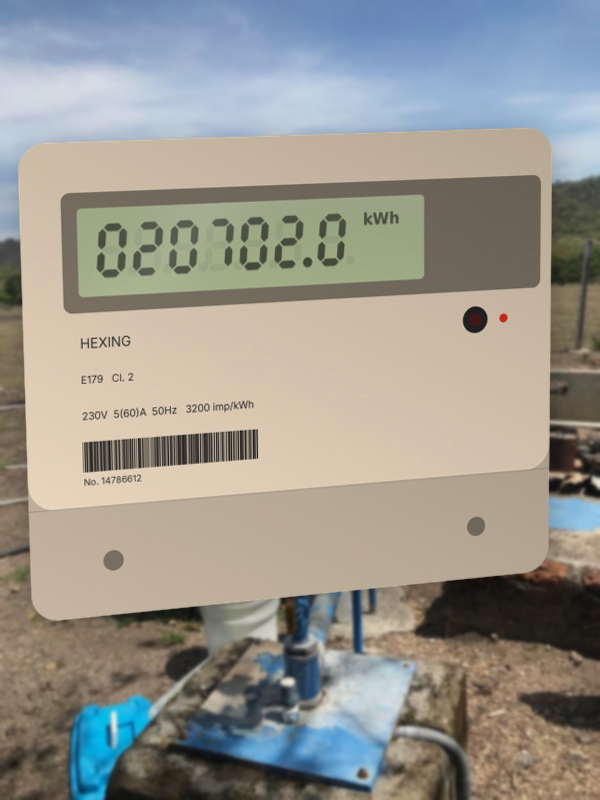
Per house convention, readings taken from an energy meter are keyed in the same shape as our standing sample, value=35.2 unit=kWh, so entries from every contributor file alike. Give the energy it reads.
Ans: value=20702.0 unit=kWh
